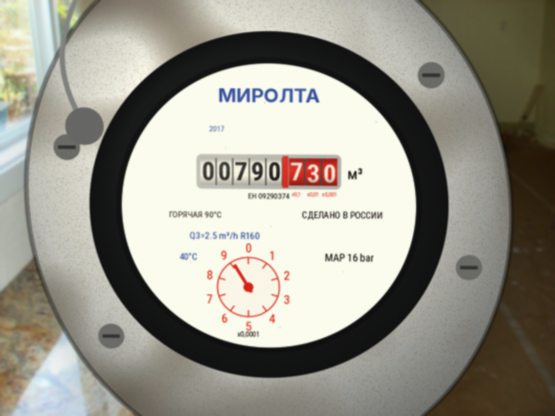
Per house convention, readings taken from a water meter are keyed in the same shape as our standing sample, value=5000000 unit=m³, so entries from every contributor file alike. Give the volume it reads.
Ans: value=790.7299 unit=m³
